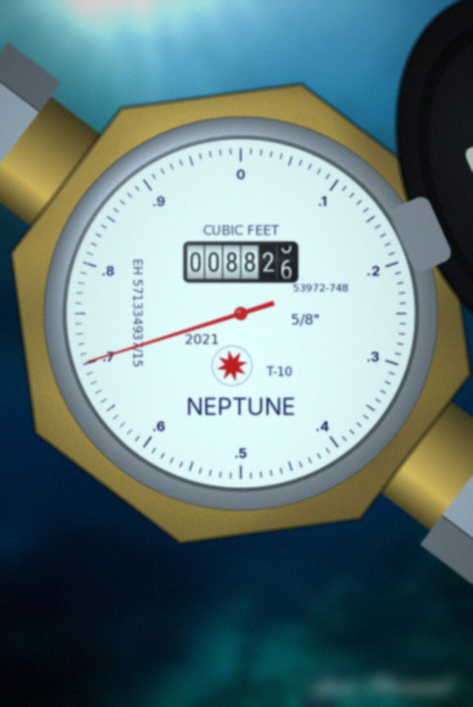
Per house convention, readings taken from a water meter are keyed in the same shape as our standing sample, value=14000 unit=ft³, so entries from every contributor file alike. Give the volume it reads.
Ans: value=8825.70 unit=ft³
